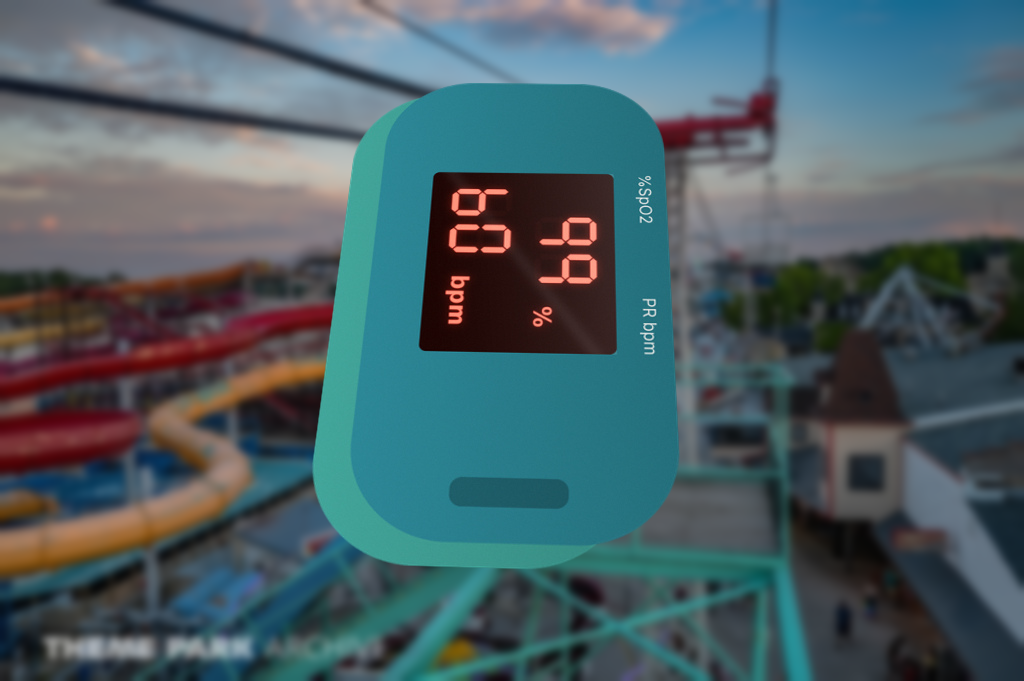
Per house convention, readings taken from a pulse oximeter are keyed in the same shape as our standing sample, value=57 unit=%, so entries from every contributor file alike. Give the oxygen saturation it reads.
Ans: value=99 unit=%
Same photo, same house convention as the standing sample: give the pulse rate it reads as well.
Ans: value=60 unit=bpm
